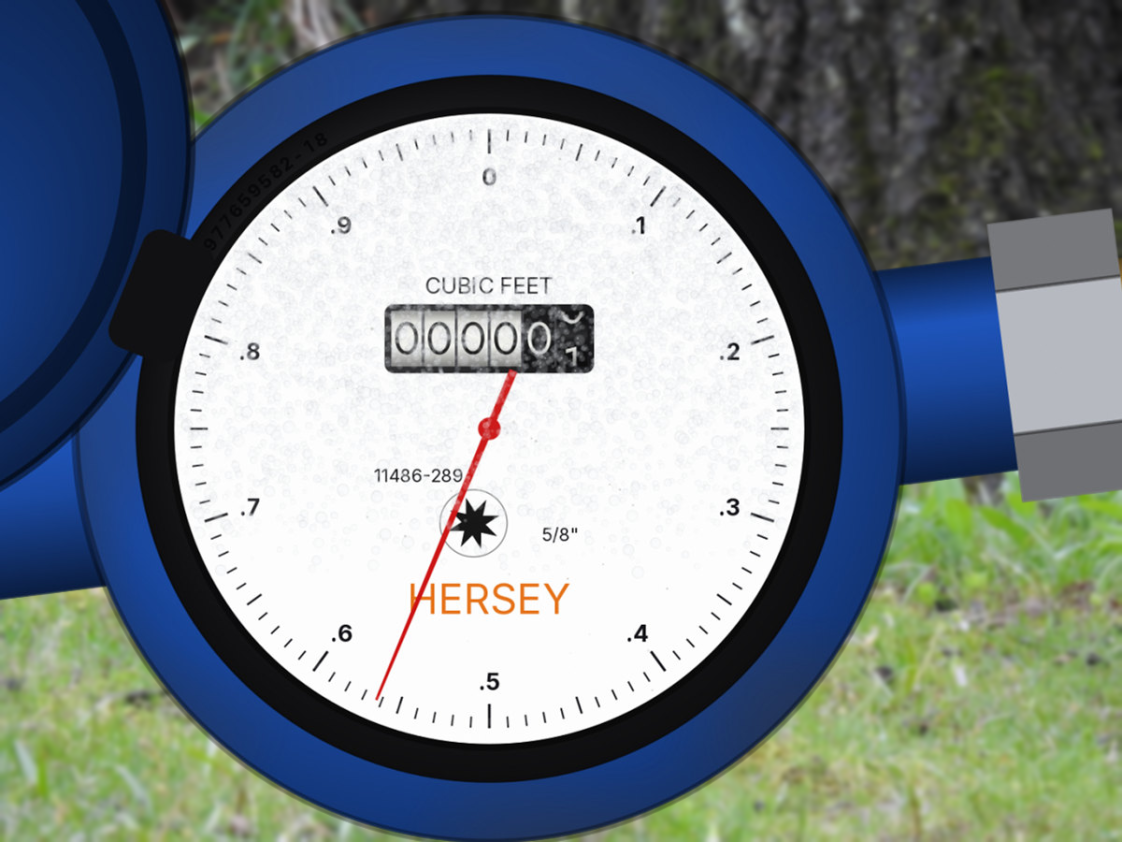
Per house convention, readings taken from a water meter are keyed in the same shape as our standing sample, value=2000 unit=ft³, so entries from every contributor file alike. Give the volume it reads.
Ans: value=0.56 unit=ft³
